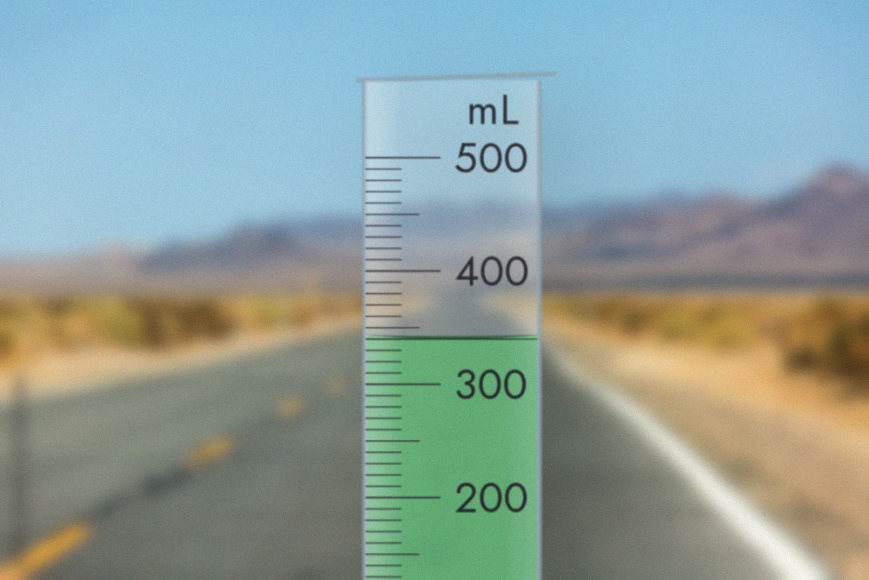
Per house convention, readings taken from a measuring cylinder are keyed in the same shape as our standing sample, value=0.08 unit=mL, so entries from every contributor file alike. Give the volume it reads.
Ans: value=340 unit=mL
